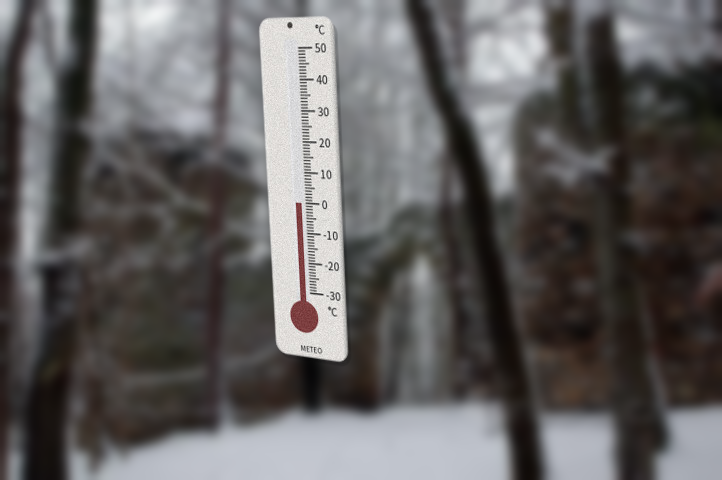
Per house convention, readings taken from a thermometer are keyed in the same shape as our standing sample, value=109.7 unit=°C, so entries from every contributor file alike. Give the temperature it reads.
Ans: value=0 unit=°C
